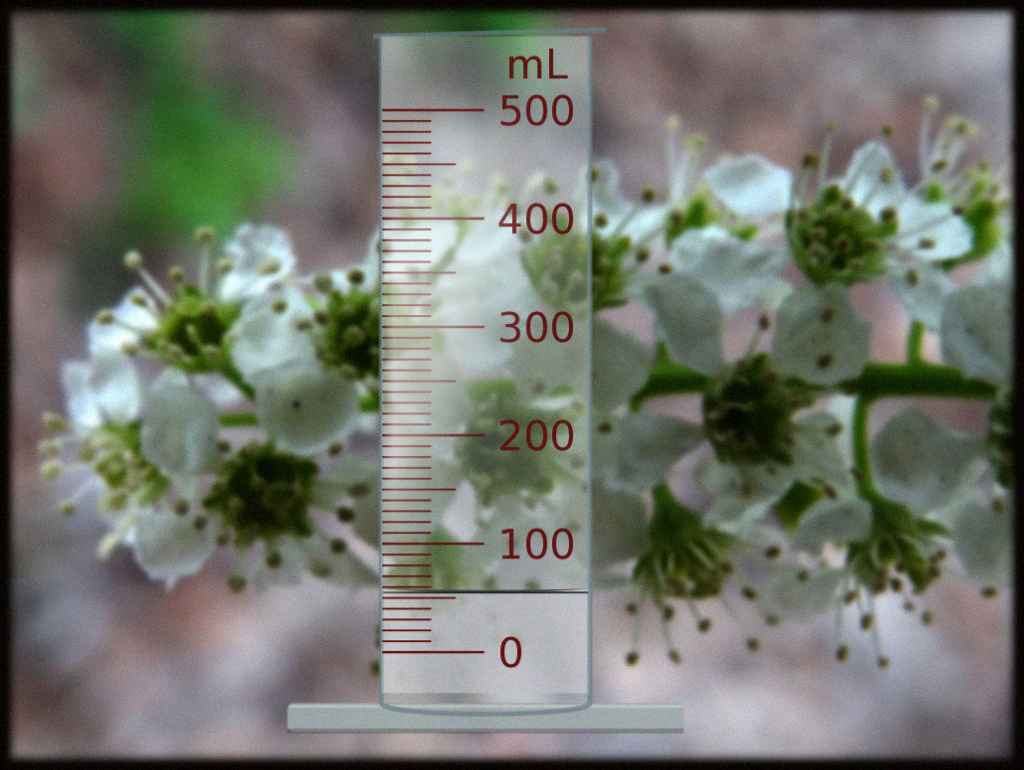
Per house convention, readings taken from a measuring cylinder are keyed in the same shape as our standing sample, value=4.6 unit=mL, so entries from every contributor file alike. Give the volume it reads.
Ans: value=55 unit=mL
